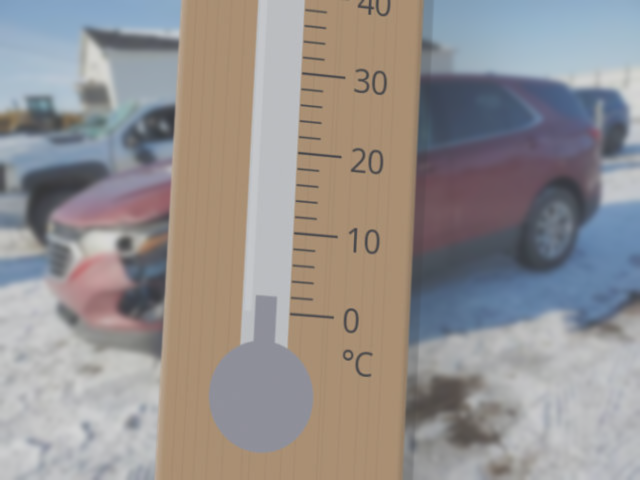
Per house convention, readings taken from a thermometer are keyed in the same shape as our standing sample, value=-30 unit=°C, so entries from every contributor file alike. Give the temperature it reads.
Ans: value=2 unit=°C
